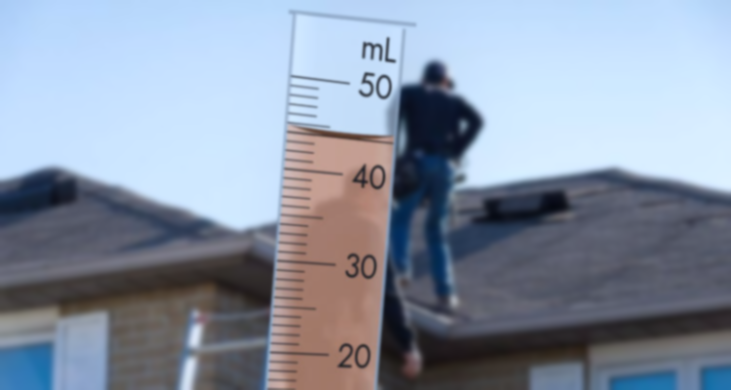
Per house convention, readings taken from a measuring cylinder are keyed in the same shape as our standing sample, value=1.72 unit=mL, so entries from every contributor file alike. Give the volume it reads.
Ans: value=44 unit=mL
